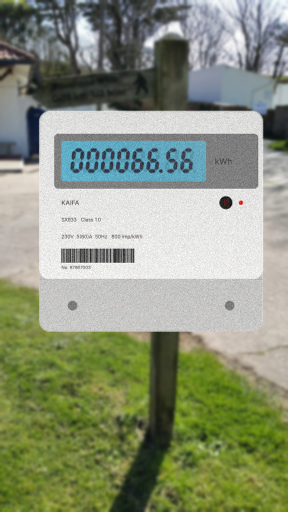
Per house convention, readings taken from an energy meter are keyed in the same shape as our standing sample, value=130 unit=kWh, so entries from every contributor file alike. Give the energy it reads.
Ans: value=66.56 unit=kWh
